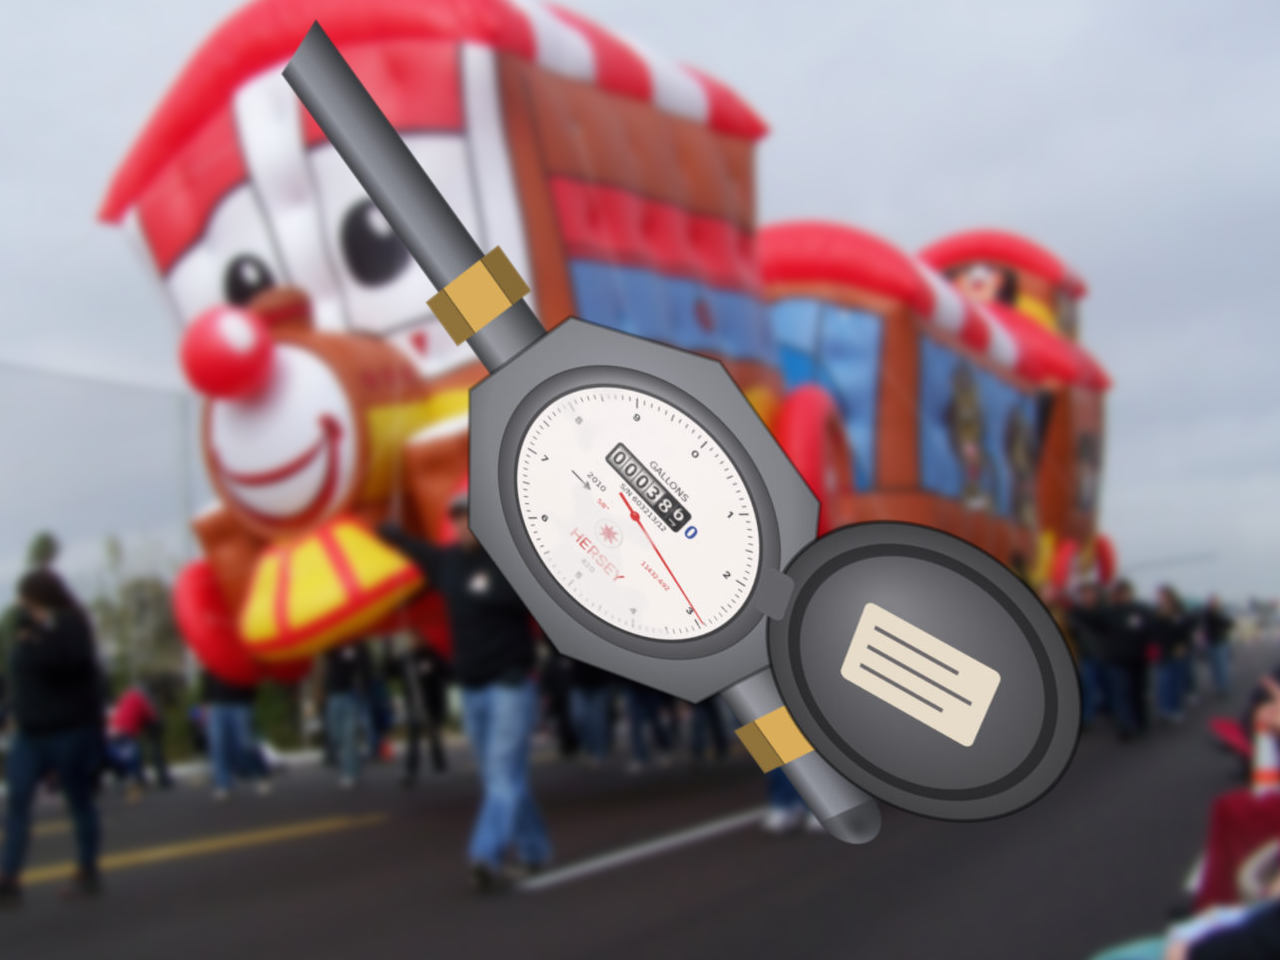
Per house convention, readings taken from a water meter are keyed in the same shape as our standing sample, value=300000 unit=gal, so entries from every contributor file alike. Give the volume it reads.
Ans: value=3862.9 unit=gal
